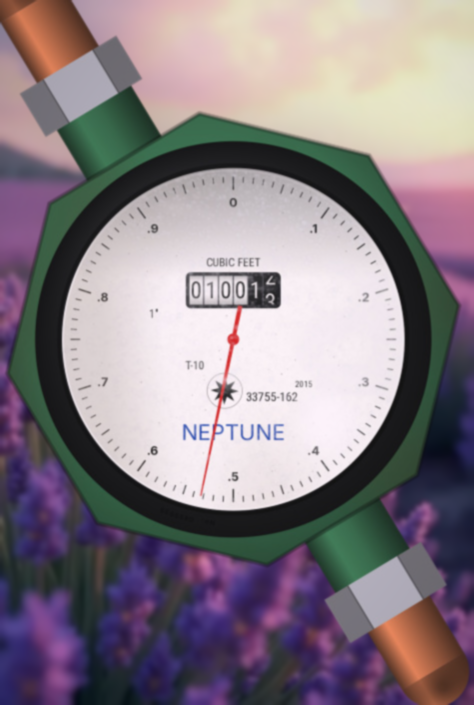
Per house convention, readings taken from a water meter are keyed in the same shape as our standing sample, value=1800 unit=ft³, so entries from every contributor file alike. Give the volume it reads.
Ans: value=10012.53 unit=ft³
